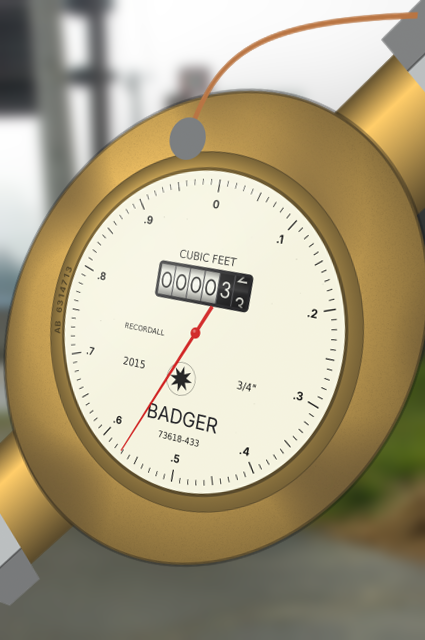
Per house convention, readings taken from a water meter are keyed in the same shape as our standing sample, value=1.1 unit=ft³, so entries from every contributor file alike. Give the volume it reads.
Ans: value=32.57 unit=ft³
